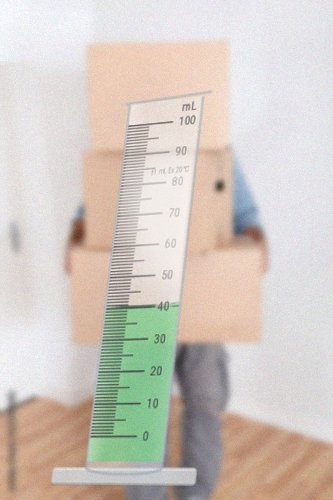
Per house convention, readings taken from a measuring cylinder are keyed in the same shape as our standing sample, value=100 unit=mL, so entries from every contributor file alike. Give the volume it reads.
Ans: value=40 unit=mL
